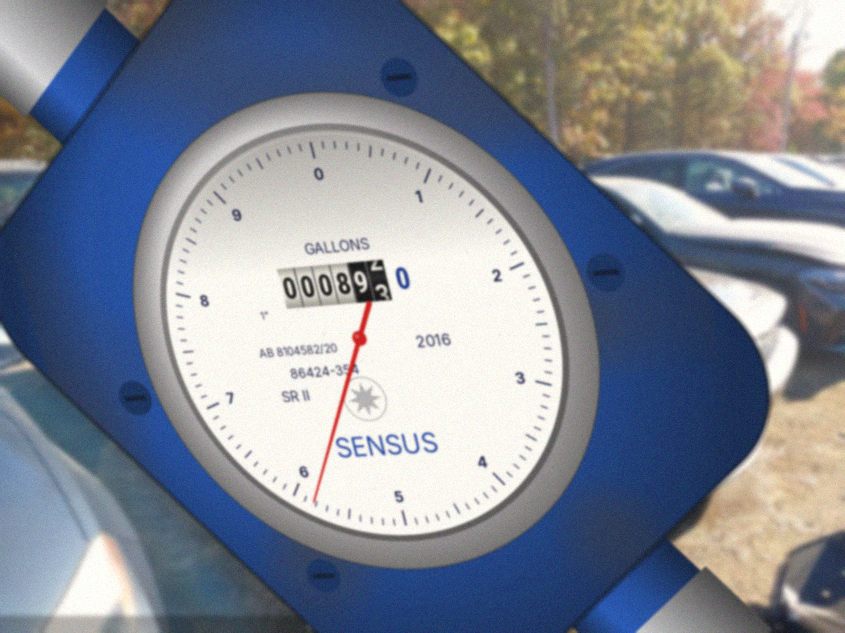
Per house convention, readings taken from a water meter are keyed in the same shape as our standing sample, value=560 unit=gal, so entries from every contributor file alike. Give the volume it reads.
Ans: value=8925.8 unit=gal
